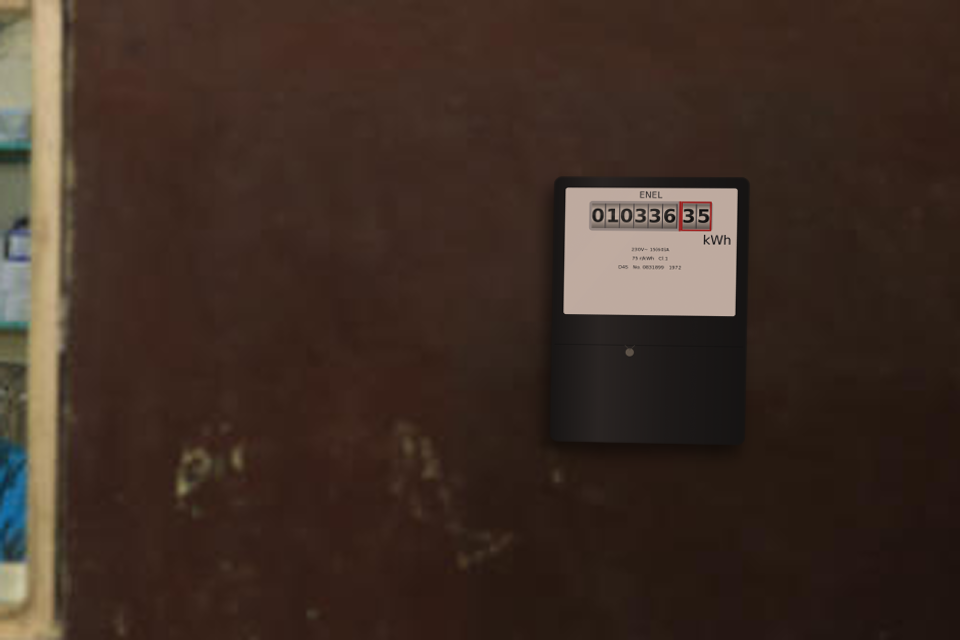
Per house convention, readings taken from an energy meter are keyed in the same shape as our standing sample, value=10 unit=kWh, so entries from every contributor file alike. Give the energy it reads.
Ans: value=10336.35 unit=kWh
